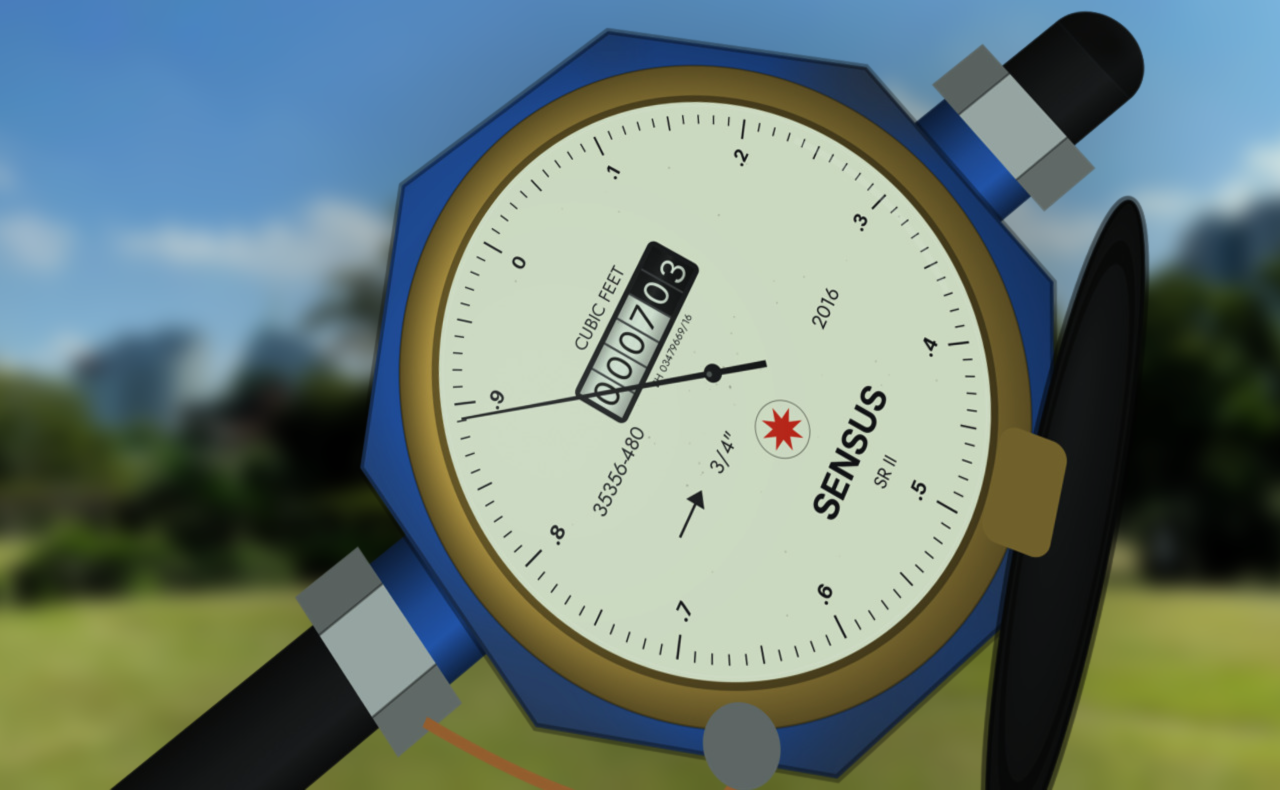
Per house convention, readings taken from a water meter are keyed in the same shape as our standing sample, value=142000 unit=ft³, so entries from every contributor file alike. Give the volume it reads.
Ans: value=702.89 unit=ft³
